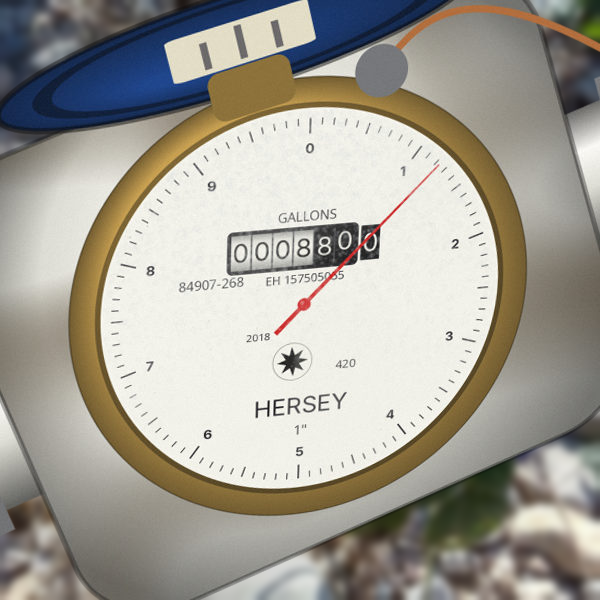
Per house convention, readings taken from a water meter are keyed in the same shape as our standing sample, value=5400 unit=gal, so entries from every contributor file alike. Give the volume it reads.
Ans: value=8801.2 unit=gal
